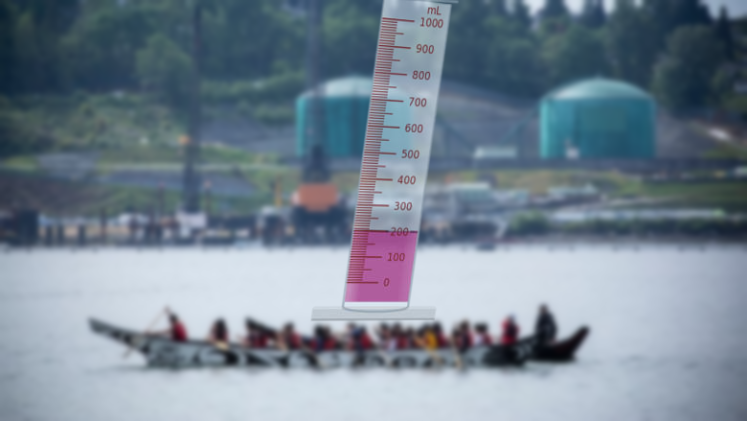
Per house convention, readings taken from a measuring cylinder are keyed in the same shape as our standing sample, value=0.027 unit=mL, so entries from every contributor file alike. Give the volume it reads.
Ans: value=200 unit=mL
